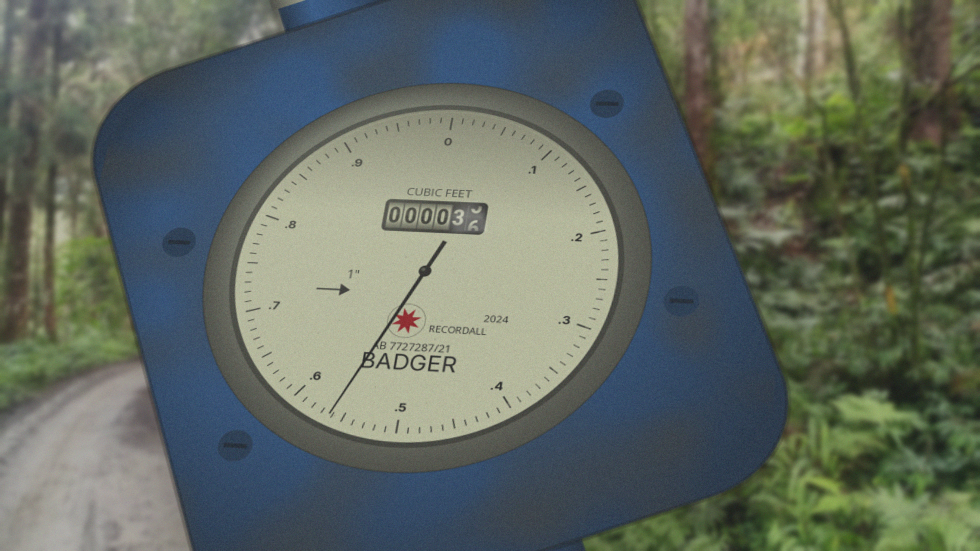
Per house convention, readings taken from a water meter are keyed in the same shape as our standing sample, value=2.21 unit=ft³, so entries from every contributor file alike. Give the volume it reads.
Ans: value=35.56 unit=ft³
